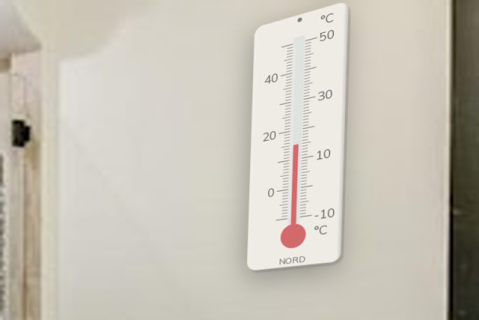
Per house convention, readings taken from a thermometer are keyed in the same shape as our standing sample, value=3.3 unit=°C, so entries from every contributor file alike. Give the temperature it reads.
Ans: value=15 unit=°C
